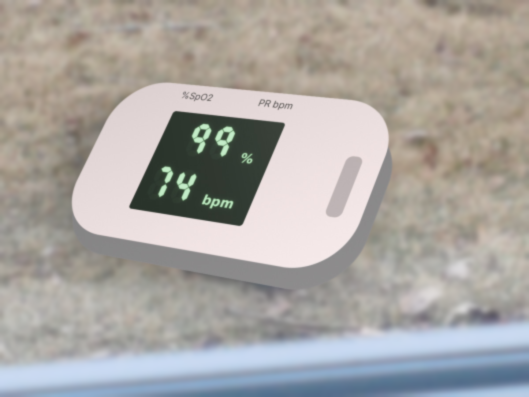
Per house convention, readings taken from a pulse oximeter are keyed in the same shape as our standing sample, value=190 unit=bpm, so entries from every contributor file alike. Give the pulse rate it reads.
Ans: value=74 unit=bpm
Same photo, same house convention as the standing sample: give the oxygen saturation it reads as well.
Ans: value=99 unit=%
